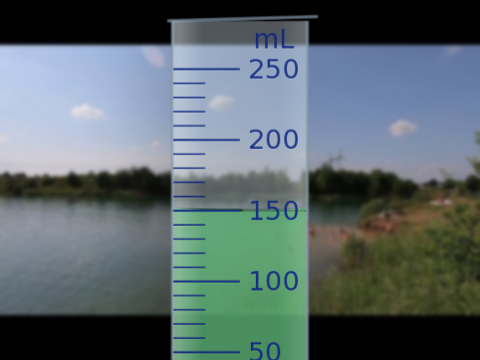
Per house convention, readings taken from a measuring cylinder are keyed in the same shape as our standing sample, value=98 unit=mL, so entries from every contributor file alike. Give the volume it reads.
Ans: value=150 unit=mL
